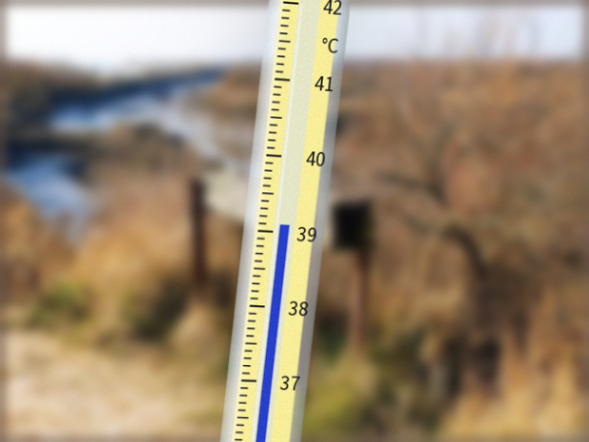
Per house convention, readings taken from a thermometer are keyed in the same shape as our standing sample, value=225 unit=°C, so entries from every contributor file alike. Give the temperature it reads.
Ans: value=39.1 unit=°C
